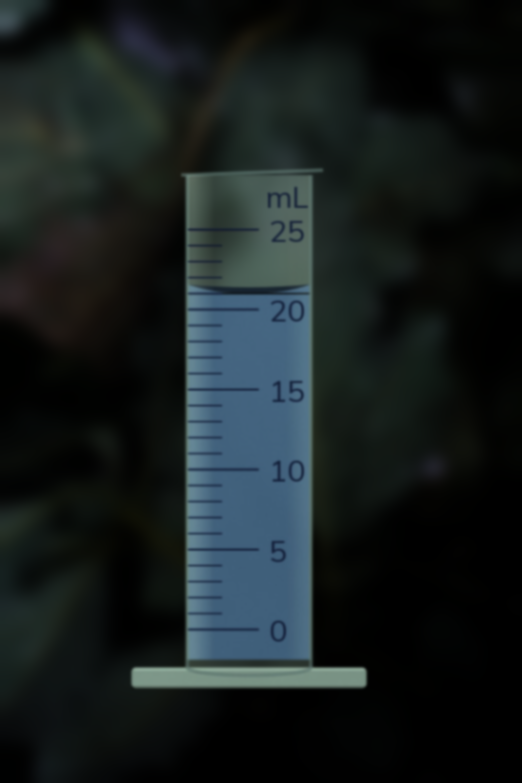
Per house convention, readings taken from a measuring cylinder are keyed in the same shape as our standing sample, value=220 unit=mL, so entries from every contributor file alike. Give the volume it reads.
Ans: value=21 unit=mL
